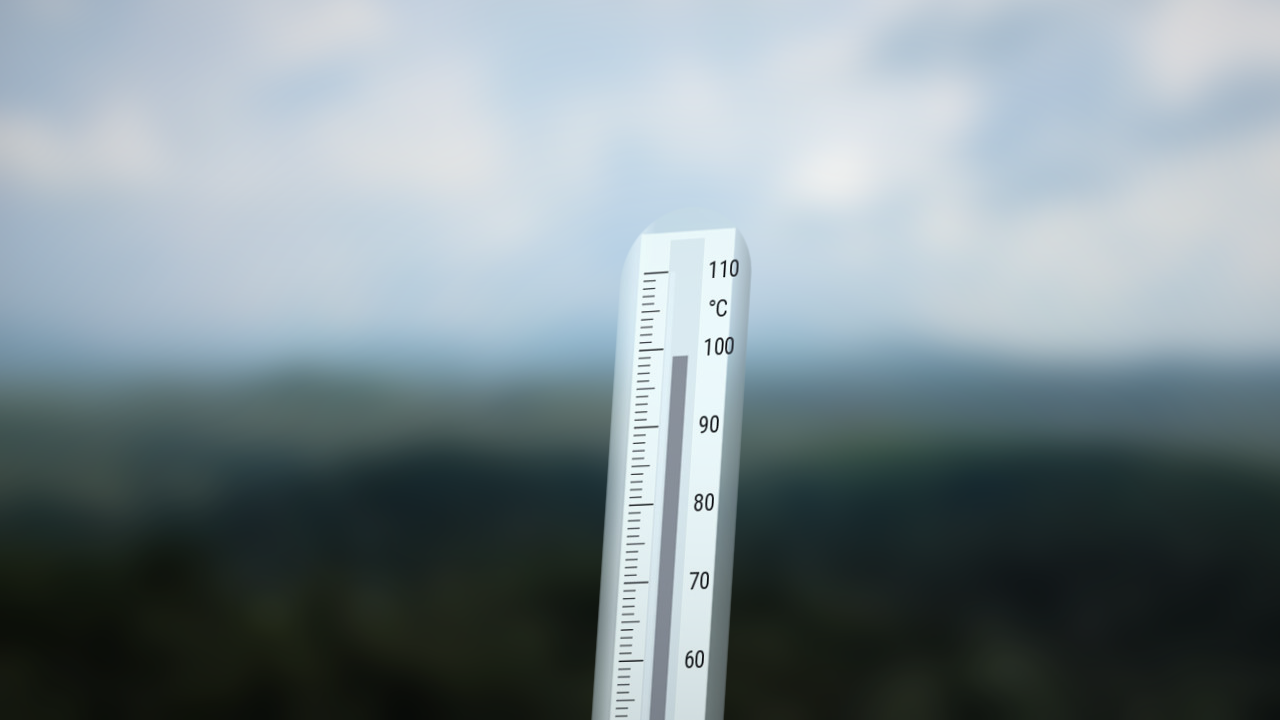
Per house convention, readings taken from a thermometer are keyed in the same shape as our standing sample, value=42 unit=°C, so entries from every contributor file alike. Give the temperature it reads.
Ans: value=99 unit=°C
